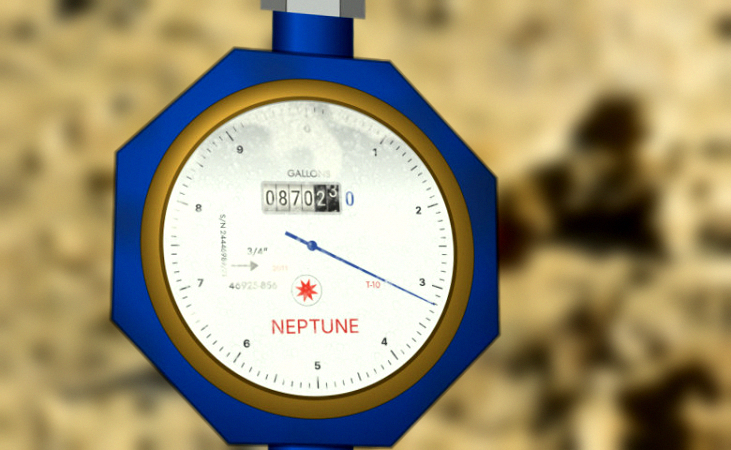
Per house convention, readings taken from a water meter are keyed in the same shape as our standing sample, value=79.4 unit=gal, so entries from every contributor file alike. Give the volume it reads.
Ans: value=870233.2 unit=gal
